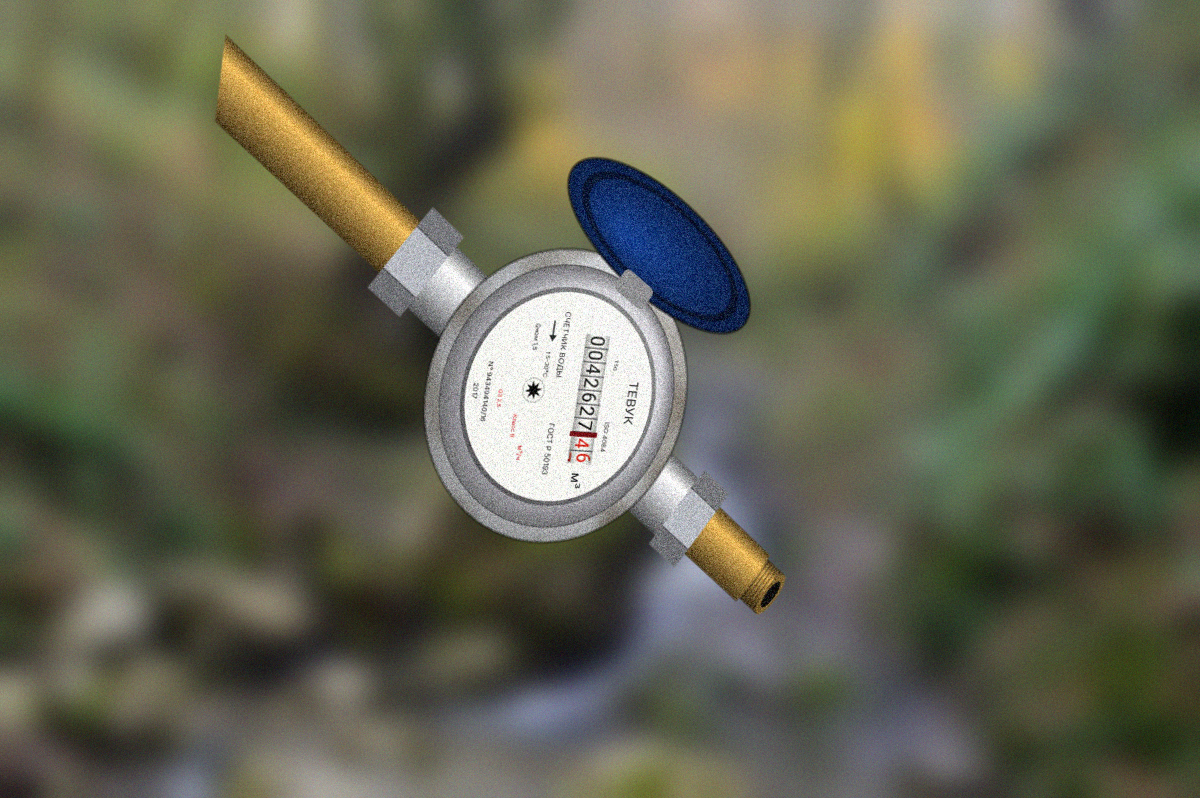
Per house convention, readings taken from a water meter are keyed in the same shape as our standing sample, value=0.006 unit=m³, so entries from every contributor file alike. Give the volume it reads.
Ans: value=42627.46 unit=m³
